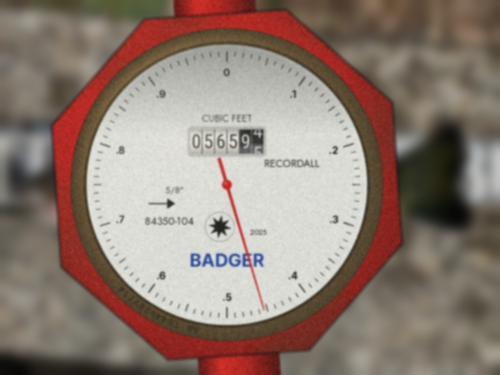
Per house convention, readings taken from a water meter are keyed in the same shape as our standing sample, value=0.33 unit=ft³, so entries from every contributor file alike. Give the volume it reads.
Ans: value=56594.45 unit=ft³
